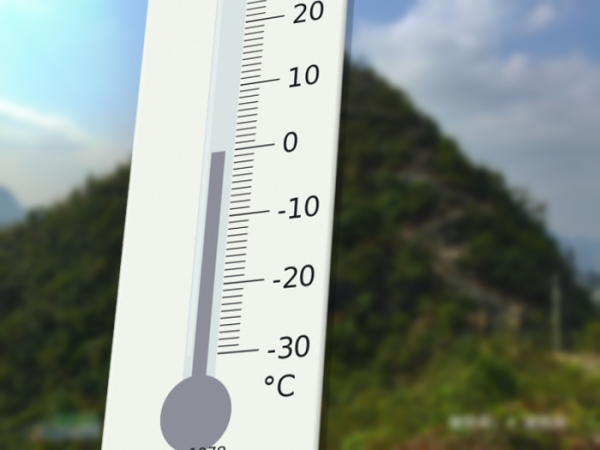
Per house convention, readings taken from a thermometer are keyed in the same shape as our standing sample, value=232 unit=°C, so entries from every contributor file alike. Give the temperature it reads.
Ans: value=0 unit=°C
